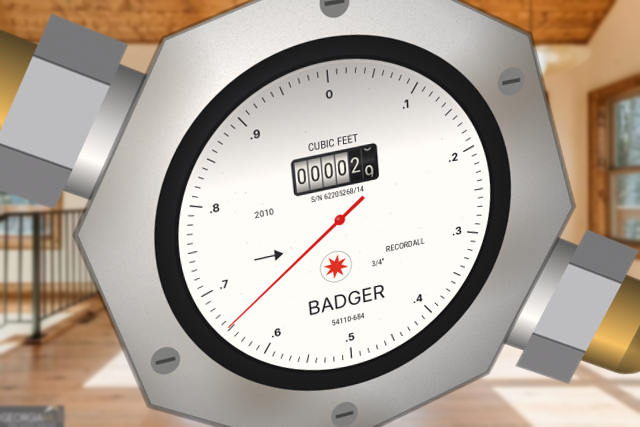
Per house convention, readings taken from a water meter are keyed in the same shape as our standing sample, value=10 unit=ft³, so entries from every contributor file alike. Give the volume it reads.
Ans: value=28.65 unit=ft³
